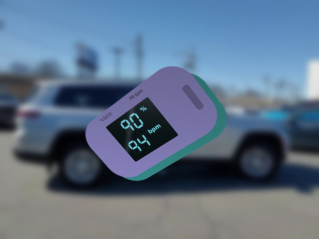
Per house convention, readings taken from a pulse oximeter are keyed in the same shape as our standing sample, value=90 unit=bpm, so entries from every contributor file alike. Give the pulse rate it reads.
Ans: value=94 unit=bpm
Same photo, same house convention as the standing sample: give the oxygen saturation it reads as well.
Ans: value=90 unit=%
